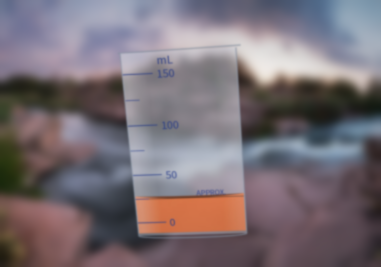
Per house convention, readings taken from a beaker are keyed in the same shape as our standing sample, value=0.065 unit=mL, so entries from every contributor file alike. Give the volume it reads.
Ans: value=25 unit=mL
